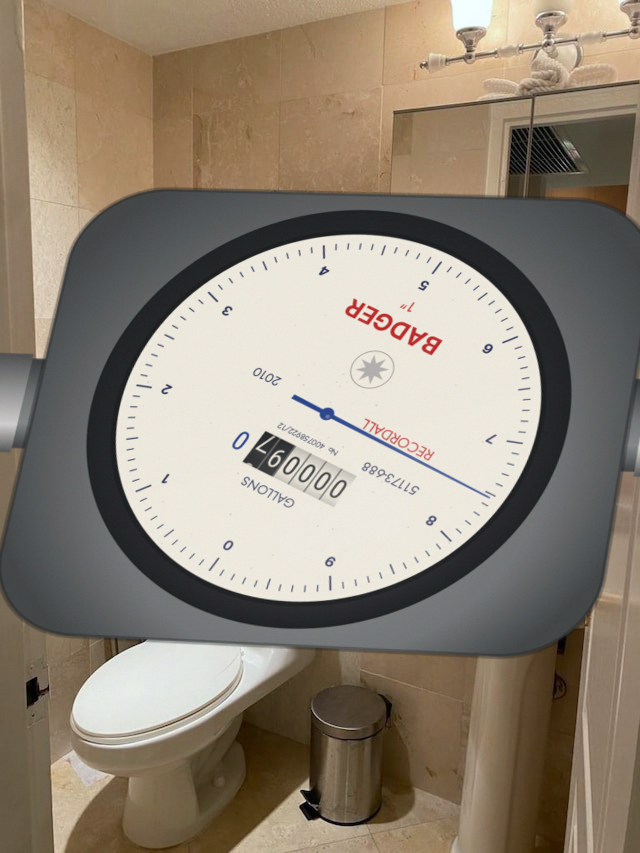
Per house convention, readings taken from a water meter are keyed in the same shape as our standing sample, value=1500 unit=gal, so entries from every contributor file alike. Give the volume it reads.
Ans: value=967.5 unit=gal
